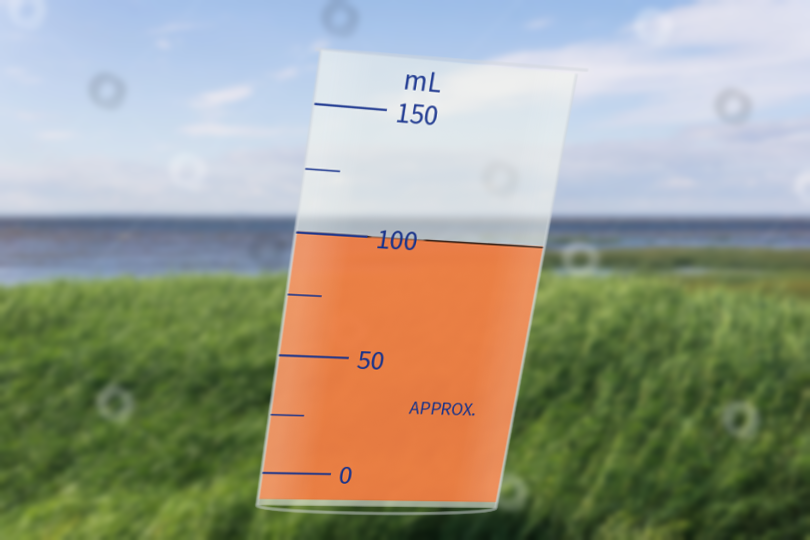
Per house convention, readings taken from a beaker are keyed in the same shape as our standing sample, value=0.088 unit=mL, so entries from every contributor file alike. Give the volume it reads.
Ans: value=100 unit=mL
